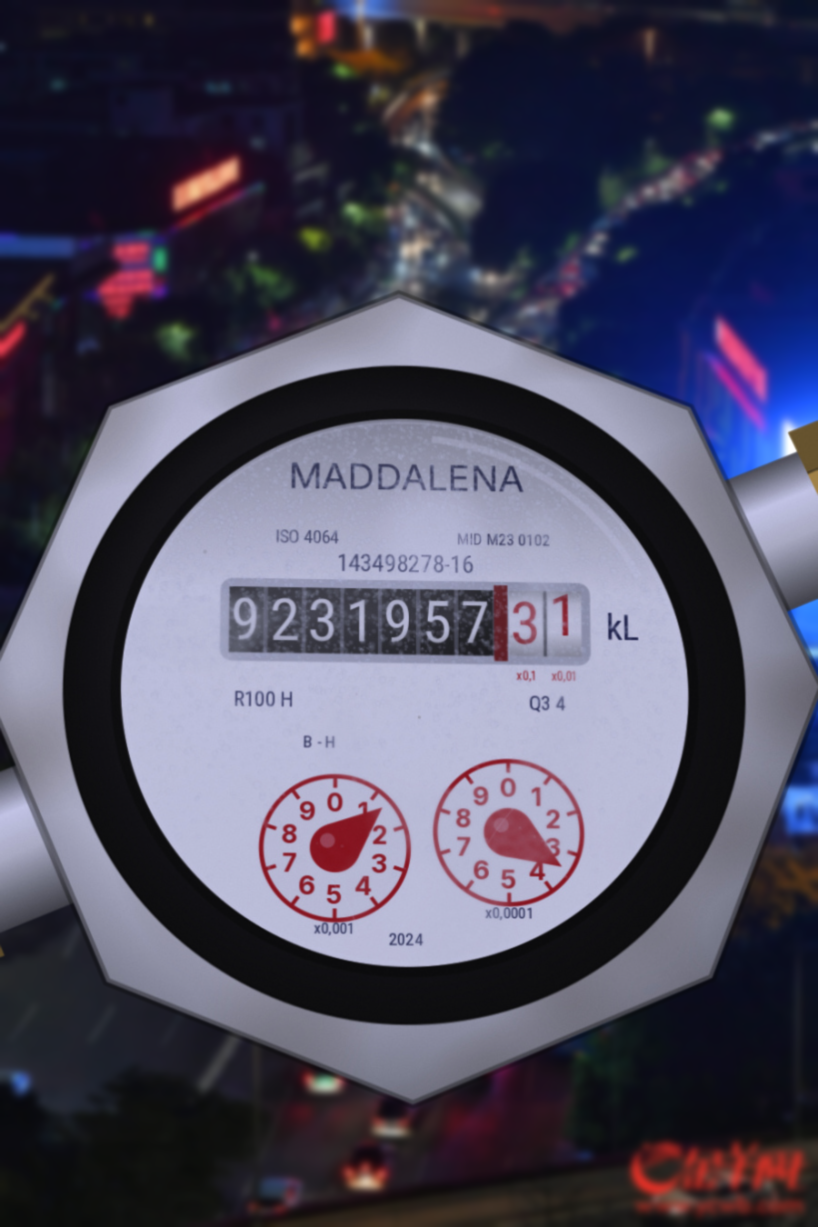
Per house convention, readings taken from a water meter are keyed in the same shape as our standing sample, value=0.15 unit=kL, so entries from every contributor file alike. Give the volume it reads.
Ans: value=9231957.3113 unit=kL
